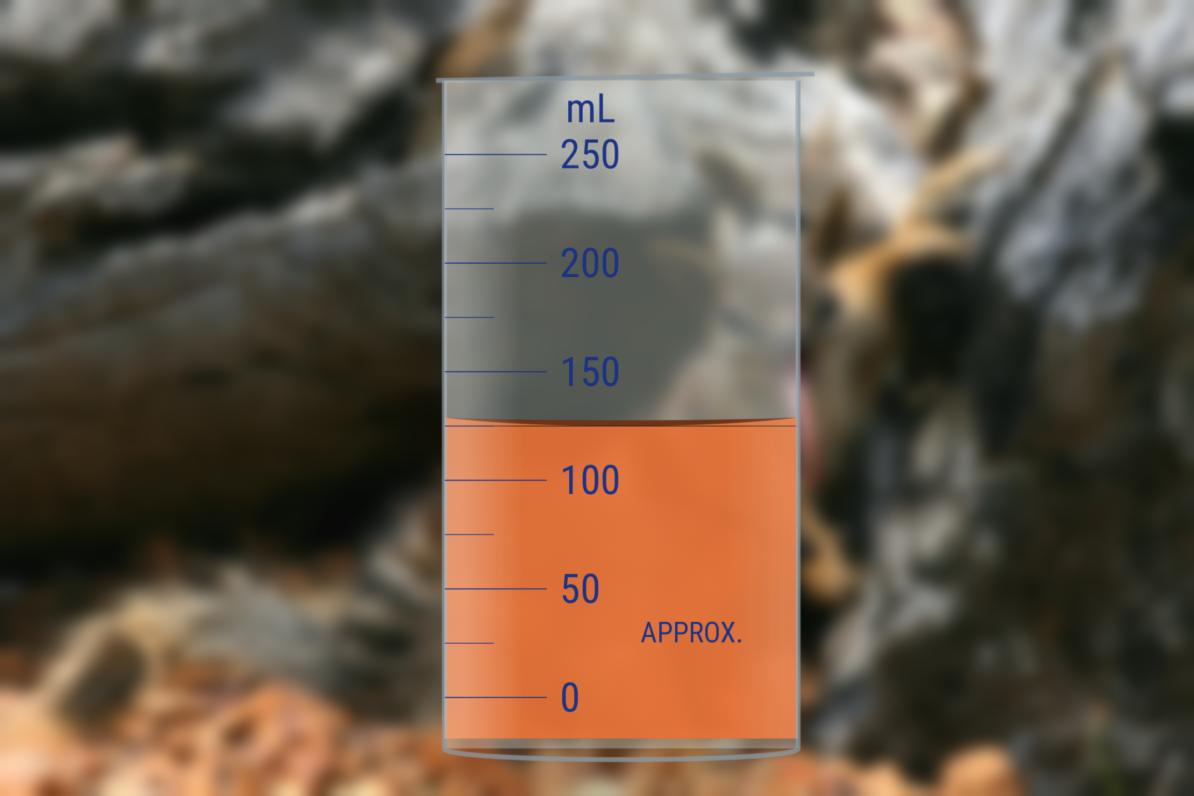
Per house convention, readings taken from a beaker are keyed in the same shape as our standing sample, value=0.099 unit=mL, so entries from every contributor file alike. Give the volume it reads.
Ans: value=125 unit=mL
